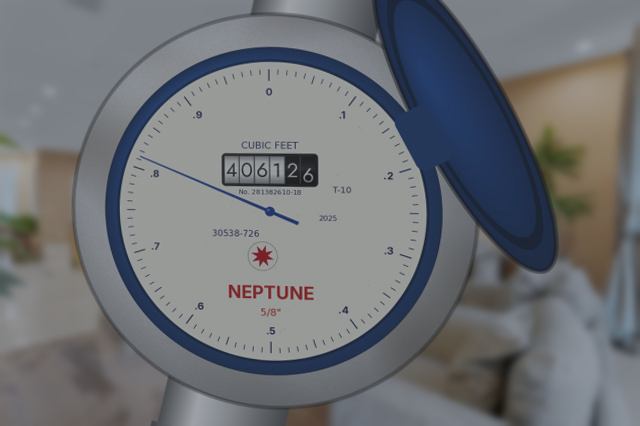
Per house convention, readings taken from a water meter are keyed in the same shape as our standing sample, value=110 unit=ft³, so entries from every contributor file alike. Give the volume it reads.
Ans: value=406125.81 unit=ft³
